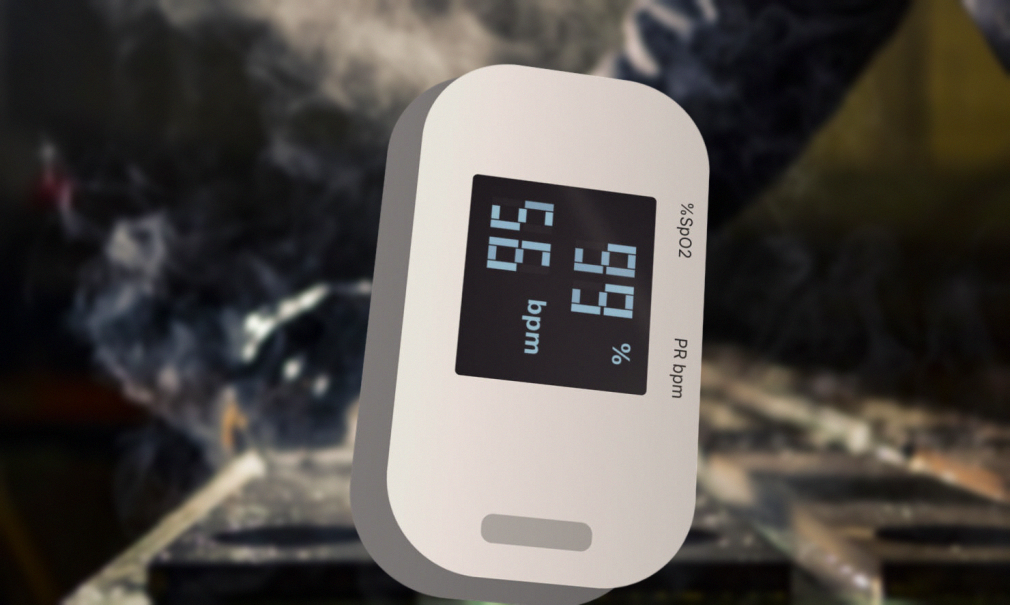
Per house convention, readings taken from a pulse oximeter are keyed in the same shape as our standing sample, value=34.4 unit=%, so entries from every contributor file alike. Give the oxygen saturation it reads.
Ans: value=99 unit=%
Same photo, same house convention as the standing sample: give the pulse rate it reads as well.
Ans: value=56 unit=bpm
